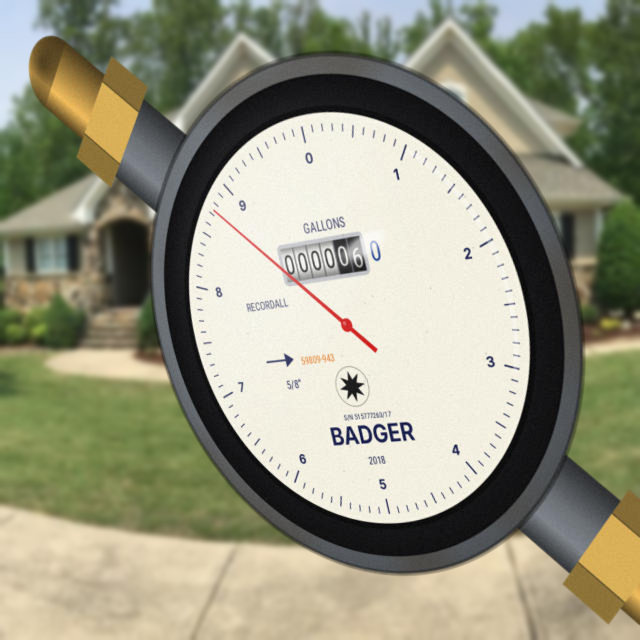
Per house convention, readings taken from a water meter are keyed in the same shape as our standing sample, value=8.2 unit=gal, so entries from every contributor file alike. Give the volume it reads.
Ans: value=58.7 unit=gal
